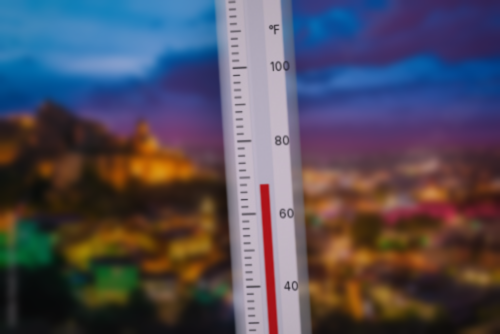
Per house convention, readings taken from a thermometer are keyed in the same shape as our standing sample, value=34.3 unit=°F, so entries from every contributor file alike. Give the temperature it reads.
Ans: value=68 unit=°F
